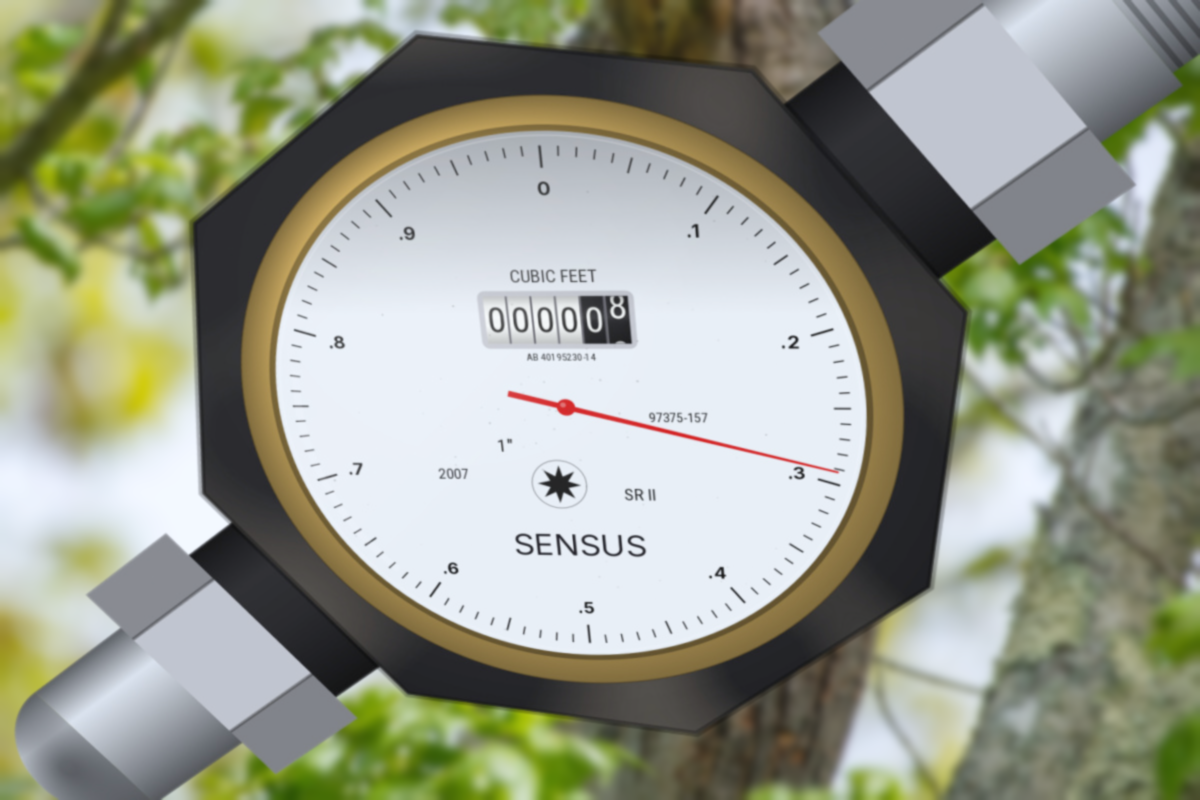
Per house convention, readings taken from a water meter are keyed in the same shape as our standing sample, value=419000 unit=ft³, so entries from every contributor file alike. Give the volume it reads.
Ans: value=8.29 unit=ft³
